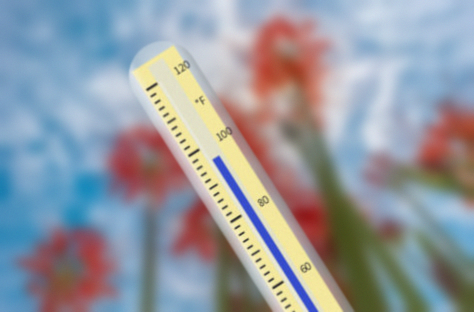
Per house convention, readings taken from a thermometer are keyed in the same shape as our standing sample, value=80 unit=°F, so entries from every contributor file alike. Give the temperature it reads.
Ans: value=96 unit=°F
